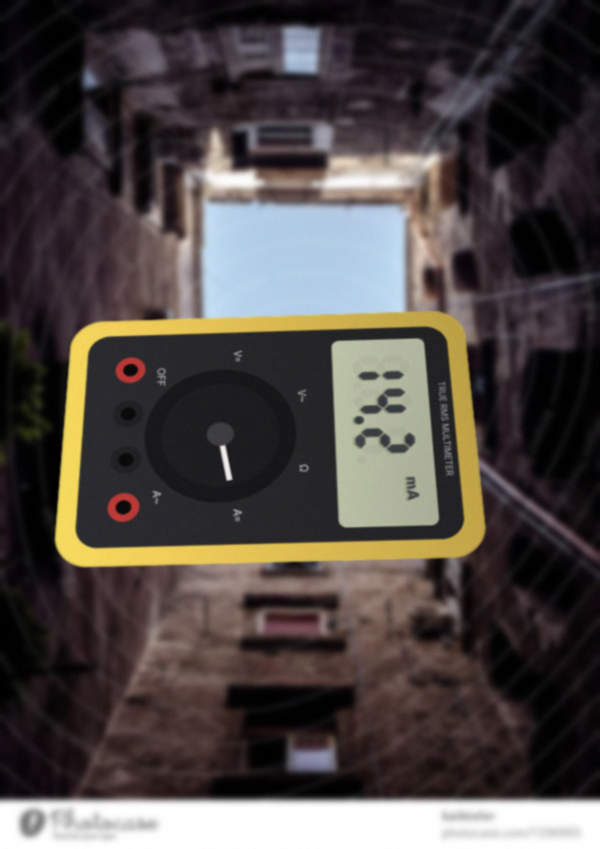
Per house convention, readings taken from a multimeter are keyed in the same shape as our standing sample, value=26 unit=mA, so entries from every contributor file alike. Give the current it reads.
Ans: value=14.2 unit=mA
